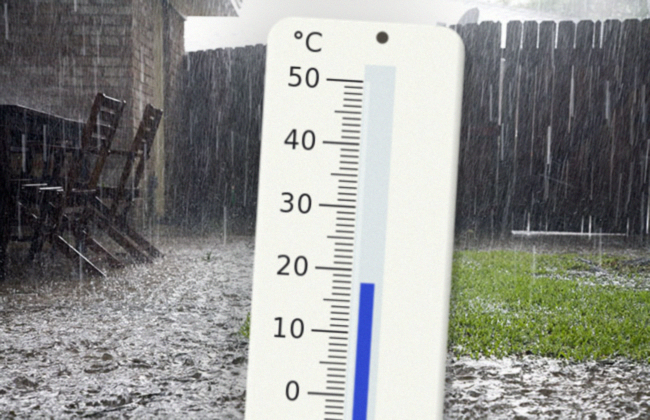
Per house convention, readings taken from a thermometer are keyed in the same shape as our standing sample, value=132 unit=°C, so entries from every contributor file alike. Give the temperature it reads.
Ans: value=18 unit=°C
